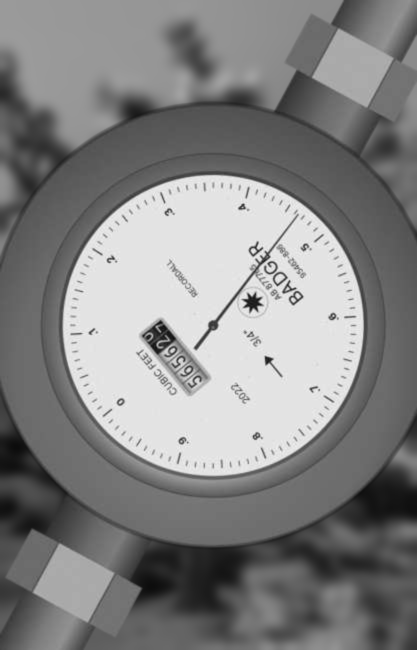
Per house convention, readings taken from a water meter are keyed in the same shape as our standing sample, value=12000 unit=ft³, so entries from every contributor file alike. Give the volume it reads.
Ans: value=565626.46 unit=ft³
